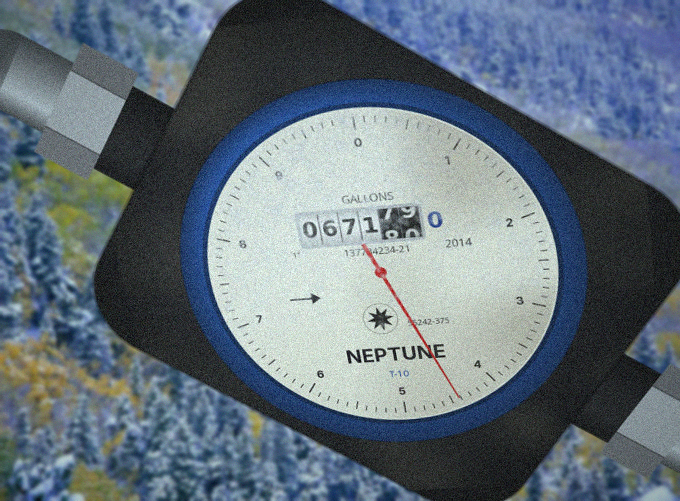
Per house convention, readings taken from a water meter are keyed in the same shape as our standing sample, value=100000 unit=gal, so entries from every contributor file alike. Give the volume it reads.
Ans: value=671794.4 unit=gal
